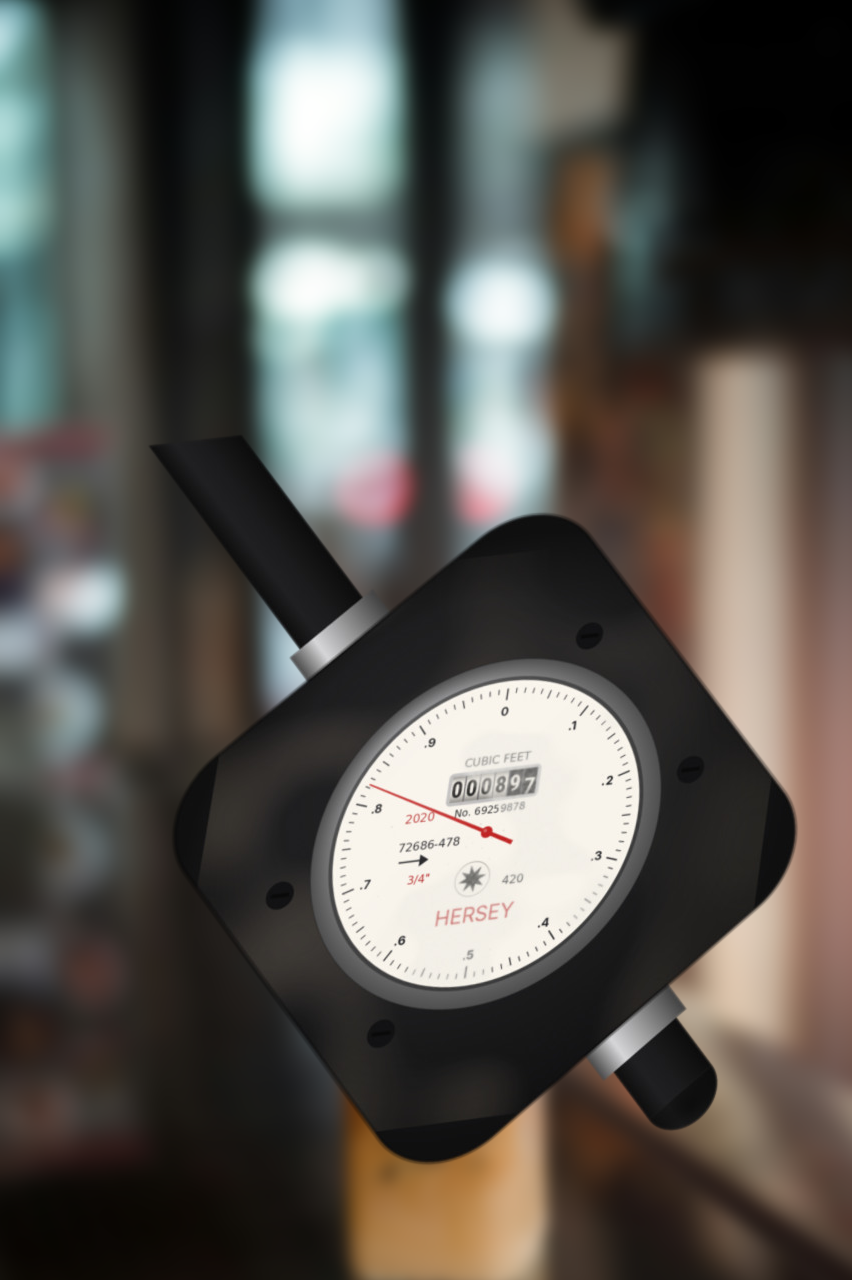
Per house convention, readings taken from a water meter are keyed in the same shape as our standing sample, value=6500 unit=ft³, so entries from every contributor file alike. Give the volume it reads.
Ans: value=896.82 unit=ft³
